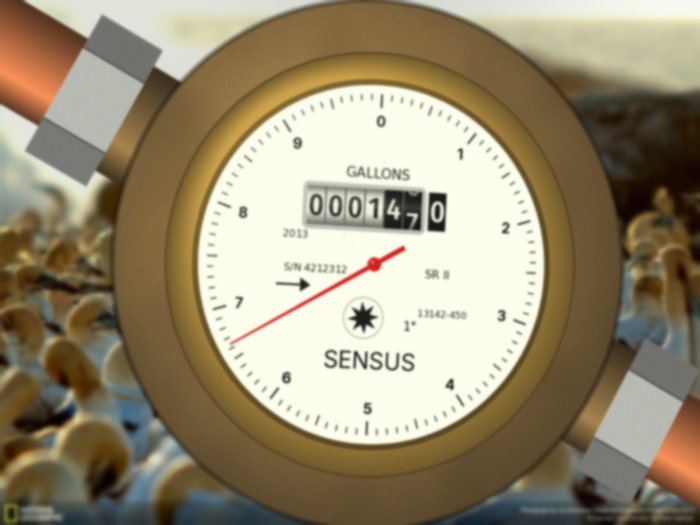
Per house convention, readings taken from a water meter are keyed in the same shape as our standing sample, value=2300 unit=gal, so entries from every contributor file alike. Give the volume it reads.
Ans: value=1466.6 unit=gal
